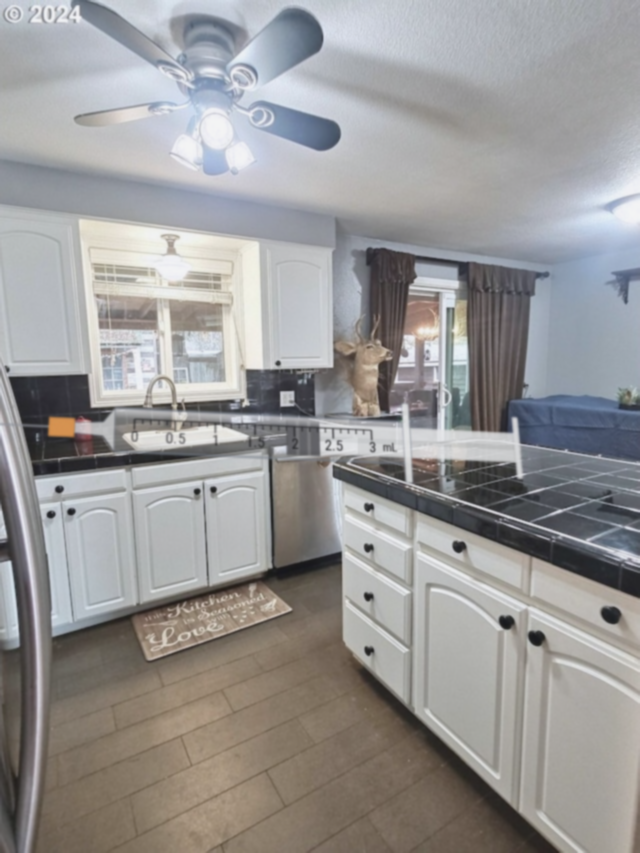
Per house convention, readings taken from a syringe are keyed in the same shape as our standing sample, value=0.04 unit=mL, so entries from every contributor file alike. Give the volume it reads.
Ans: value=1.9 unit=mL
